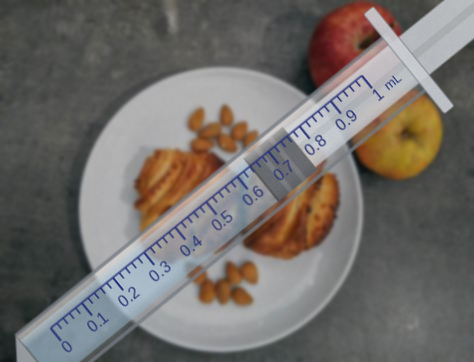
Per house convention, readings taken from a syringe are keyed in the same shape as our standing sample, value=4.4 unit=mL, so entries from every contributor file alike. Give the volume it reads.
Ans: value=0.64 unit=mL
